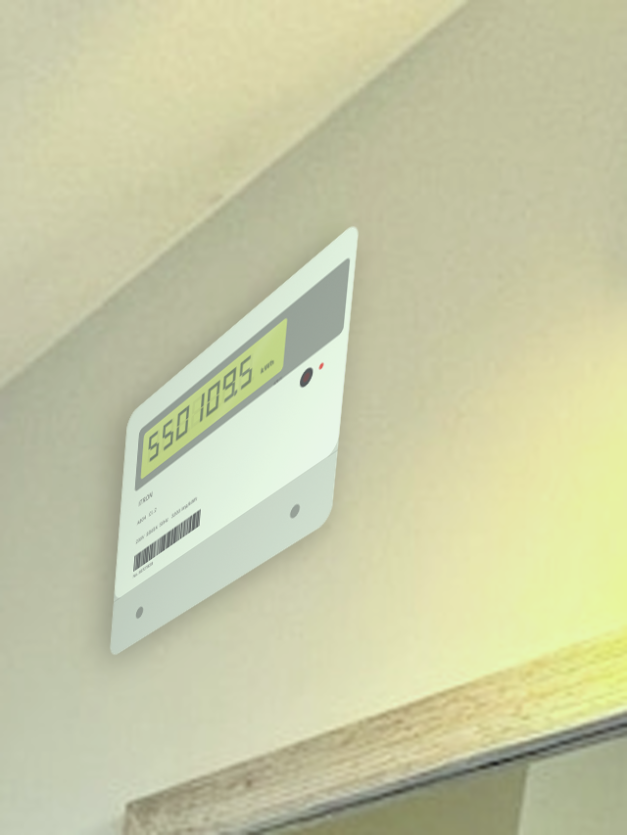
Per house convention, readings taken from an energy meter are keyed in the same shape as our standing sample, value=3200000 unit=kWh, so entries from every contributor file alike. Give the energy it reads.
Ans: value=550109.5 unit=kWh
